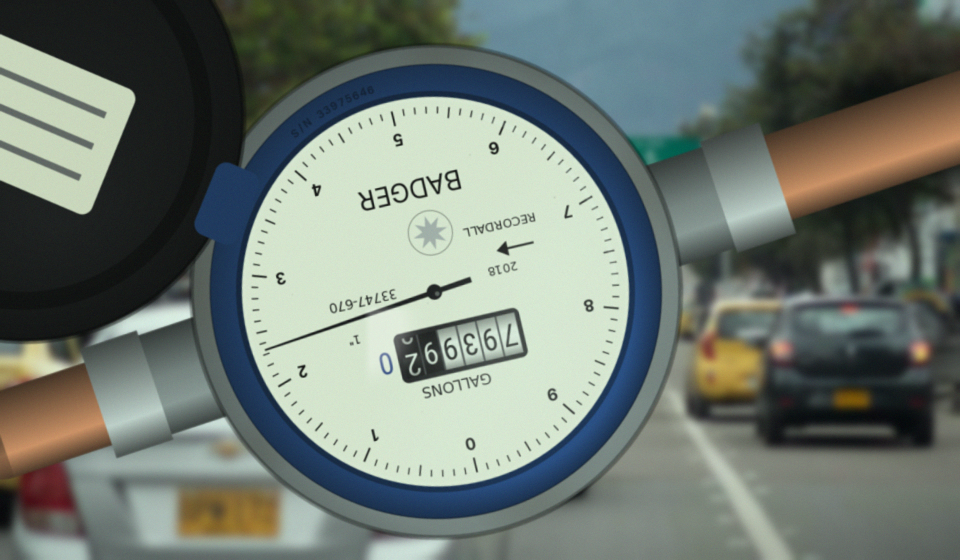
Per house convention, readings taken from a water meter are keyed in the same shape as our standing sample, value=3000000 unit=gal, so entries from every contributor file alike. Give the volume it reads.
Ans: value=7939922.3 unit=gal
